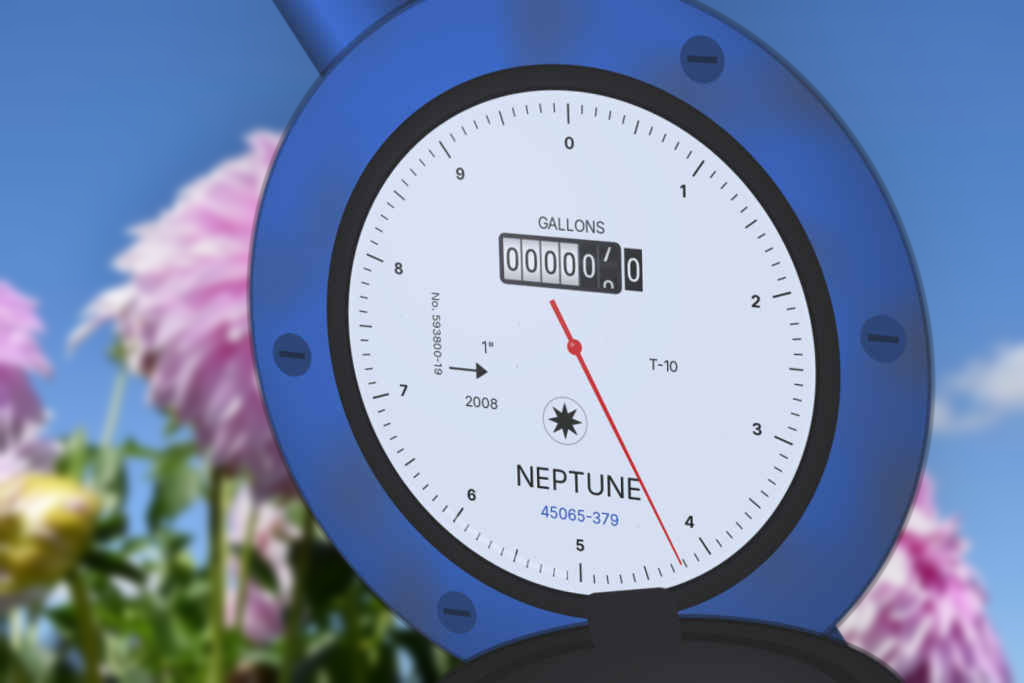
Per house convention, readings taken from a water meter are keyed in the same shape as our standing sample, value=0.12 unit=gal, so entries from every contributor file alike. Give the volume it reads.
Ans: value=74.2 unit=gal
